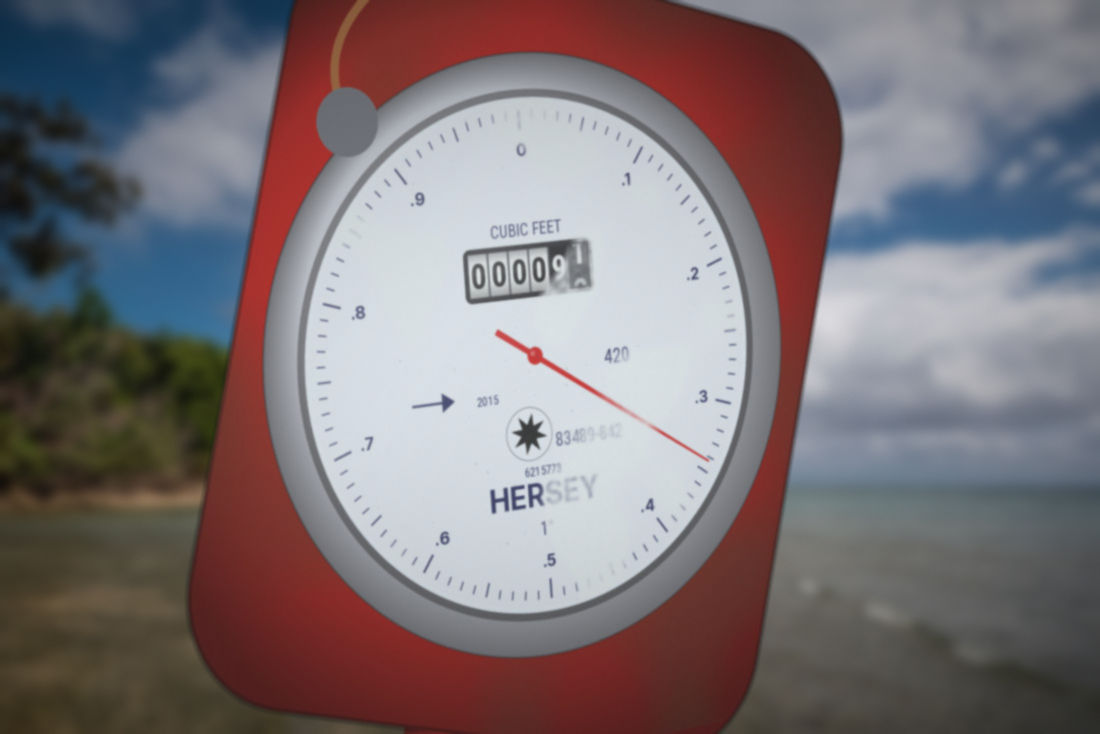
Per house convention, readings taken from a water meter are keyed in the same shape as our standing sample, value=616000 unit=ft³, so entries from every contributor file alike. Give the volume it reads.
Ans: value=91.34 unit=ft³
